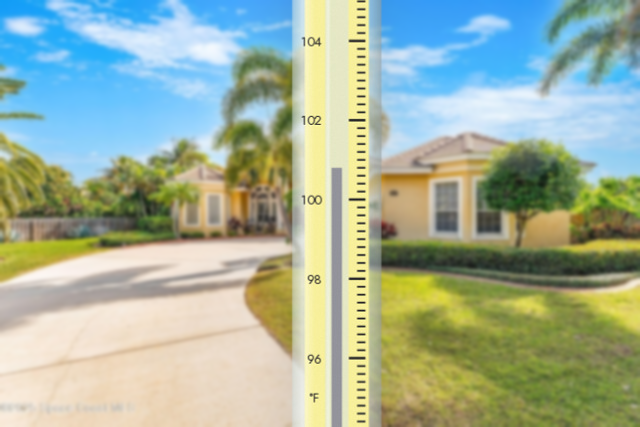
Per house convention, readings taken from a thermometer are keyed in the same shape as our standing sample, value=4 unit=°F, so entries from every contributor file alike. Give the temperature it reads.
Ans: value=100.8 unit=°F
